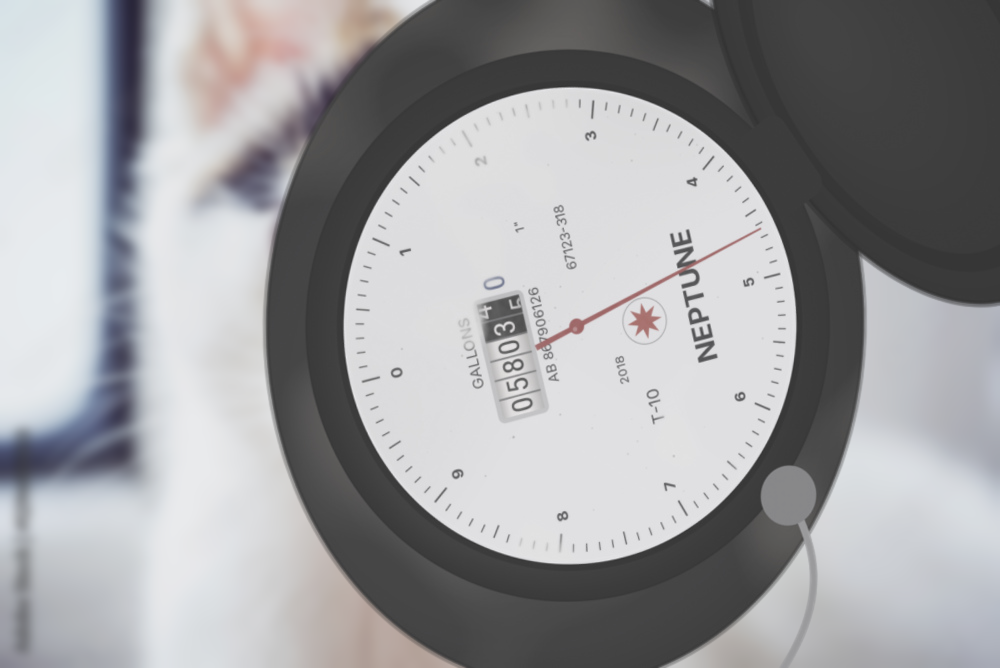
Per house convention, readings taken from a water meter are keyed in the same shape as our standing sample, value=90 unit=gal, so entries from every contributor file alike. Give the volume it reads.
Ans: value=580344.6 unit=gal
